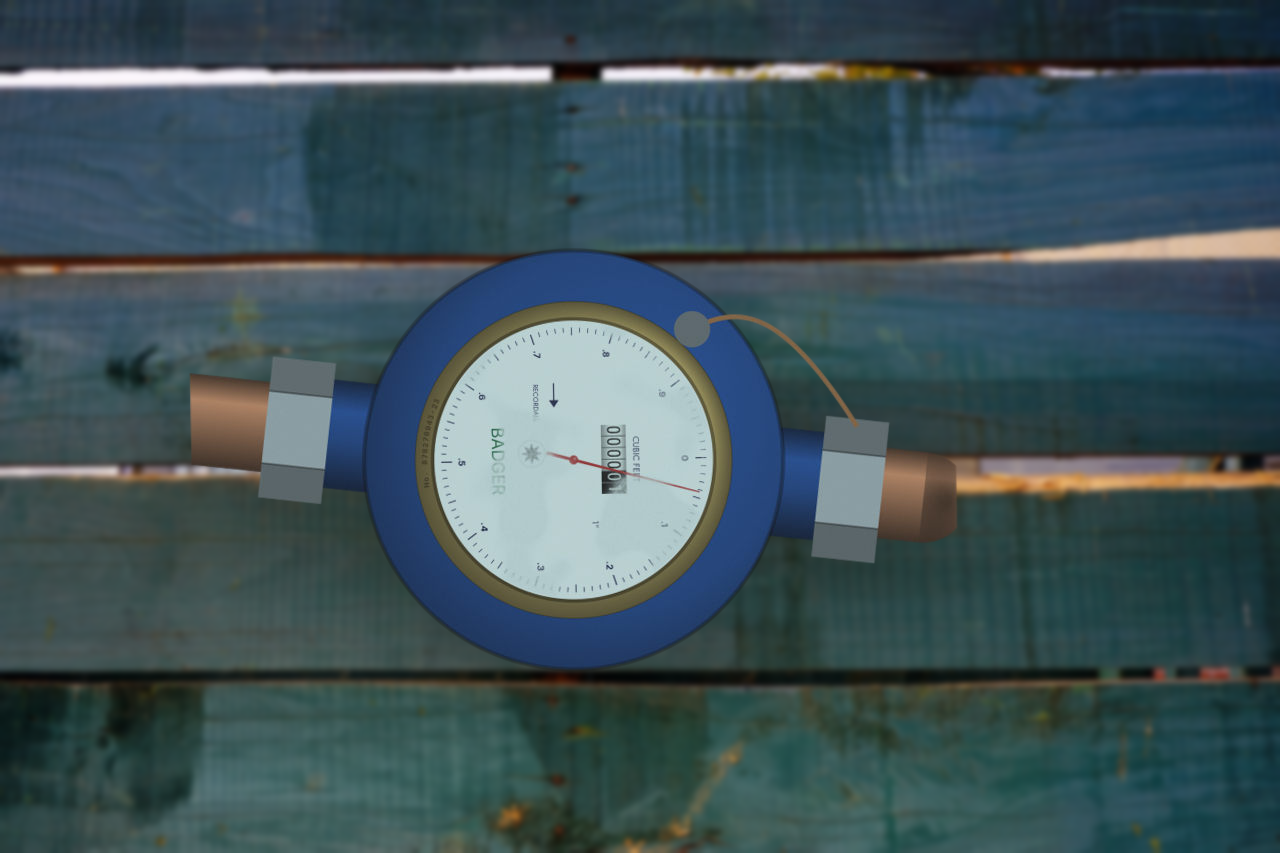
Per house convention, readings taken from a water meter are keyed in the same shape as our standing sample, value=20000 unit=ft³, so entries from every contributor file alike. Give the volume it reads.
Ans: value=1.04 unit=ft³
